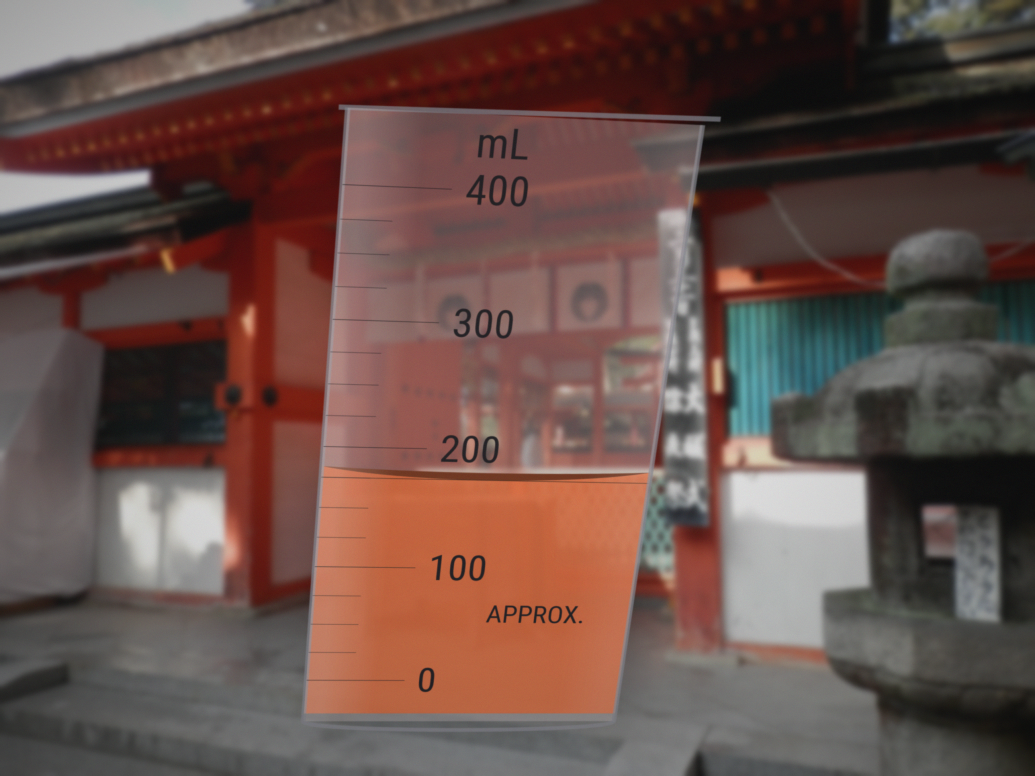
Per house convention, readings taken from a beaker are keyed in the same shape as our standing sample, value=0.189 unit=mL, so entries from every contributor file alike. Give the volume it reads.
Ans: value=175 unit=mL
